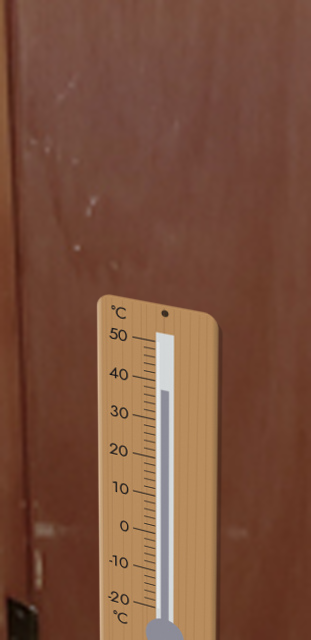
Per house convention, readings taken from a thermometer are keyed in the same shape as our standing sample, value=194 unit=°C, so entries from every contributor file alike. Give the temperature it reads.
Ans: value=38 unit=°C
